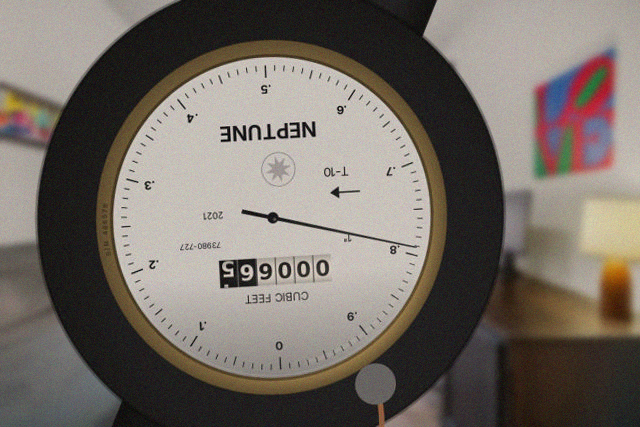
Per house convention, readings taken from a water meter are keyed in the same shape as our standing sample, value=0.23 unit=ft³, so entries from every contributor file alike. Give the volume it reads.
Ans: value=664.79 unit=ft³
